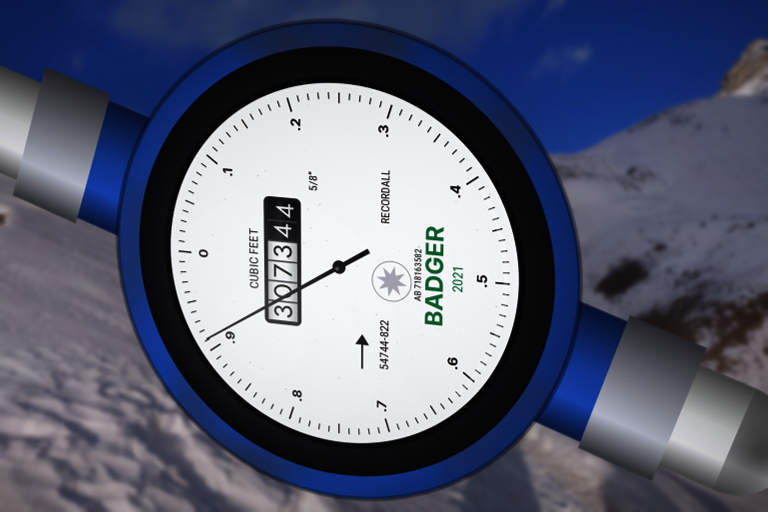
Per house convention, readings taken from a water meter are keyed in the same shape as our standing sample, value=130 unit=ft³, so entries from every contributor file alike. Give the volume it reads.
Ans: value=307343.91 unit=ft³
